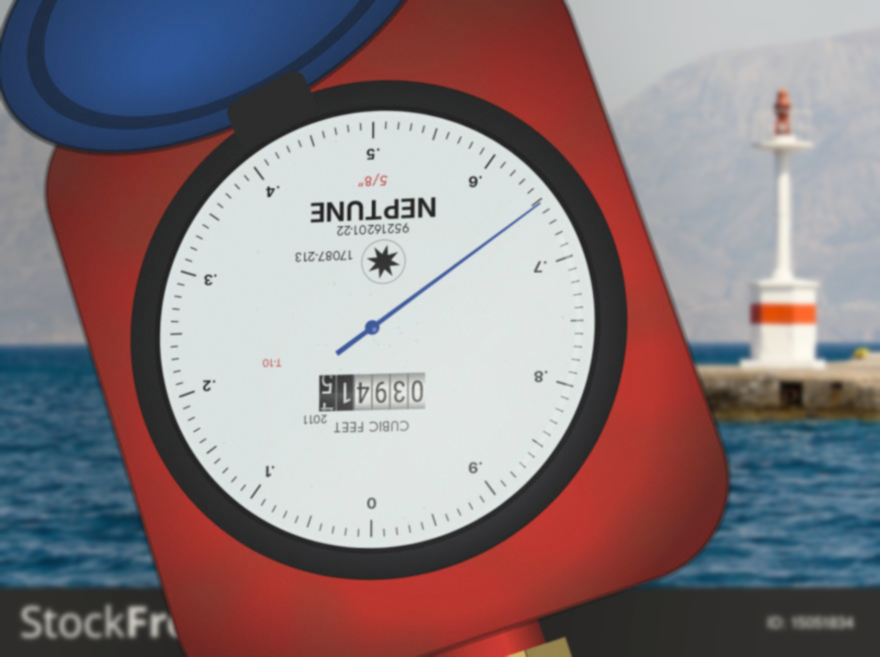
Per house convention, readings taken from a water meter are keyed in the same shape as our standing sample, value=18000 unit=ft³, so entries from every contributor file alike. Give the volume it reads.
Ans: value=39414.65 unit=ft³
